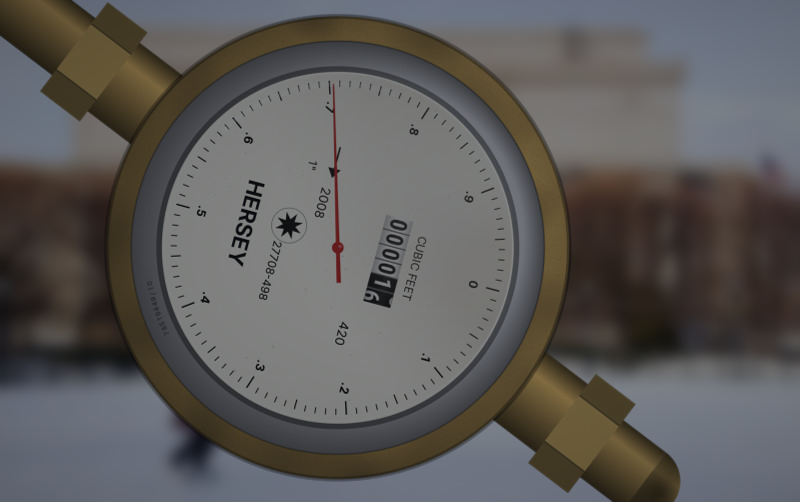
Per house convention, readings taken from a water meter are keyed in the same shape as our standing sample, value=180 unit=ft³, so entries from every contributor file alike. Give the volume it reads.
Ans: value=15.70 unit=ft³
